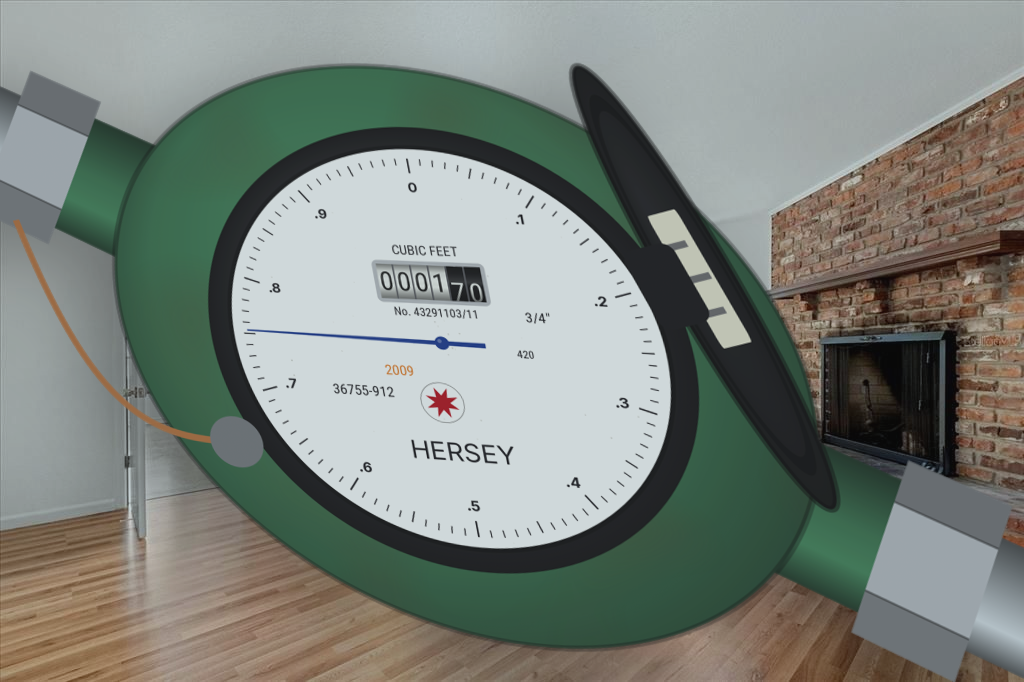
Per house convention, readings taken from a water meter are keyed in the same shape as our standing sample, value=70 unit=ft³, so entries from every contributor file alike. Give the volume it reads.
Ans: value=169.75 unit=ft³
